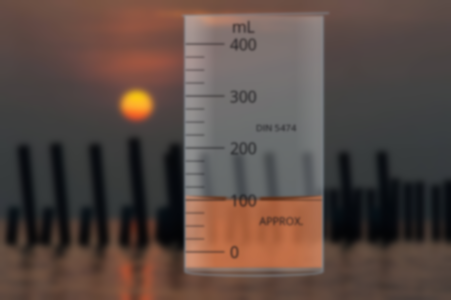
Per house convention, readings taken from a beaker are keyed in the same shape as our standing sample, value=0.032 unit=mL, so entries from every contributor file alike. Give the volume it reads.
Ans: value=100 unit=mL
